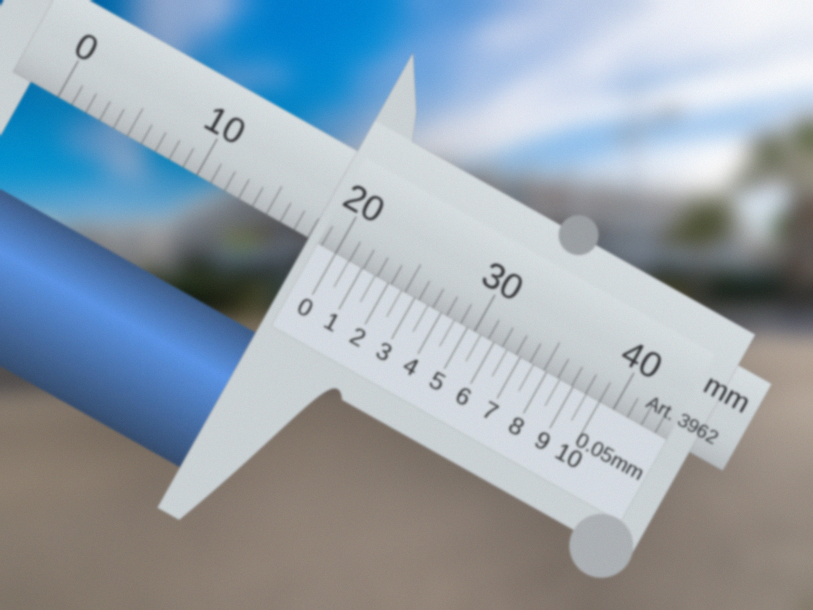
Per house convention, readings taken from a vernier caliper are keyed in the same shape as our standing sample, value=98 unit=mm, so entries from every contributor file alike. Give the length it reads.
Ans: value=20.0 unit=mm
